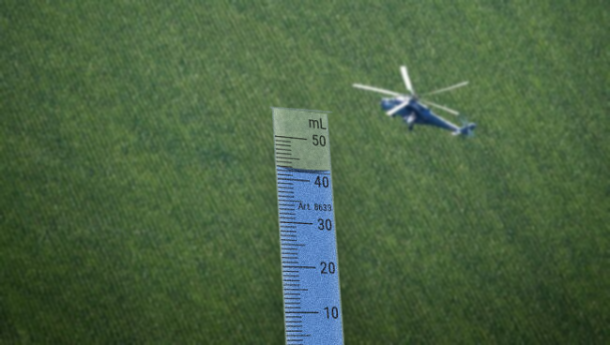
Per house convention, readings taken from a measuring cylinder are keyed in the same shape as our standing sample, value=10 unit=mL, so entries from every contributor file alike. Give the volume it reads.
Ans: value=42 unit=mL
